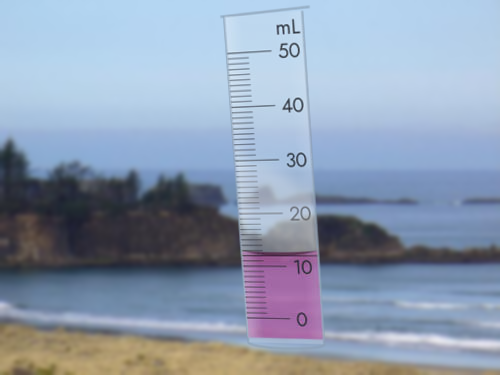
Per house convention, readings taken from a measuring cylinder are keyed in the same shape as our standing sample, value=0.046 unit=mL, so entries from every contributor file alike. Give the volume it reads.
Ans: value=12 unit=mL
